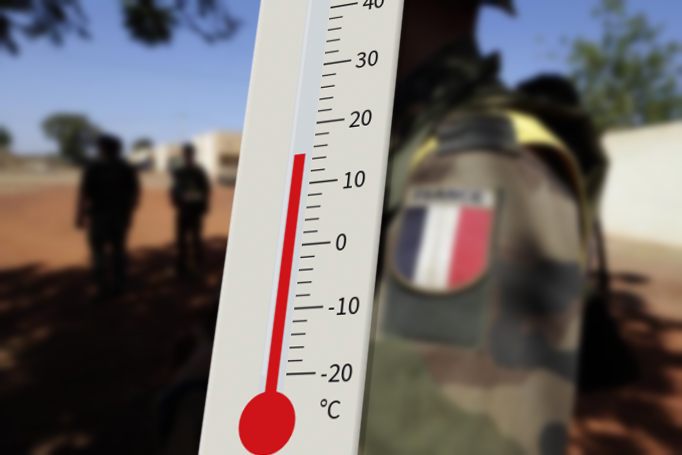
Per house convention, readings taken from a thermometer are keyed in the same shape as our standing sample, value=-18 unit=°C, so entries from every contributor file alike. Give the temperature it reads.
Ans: value=15 unit=°C
